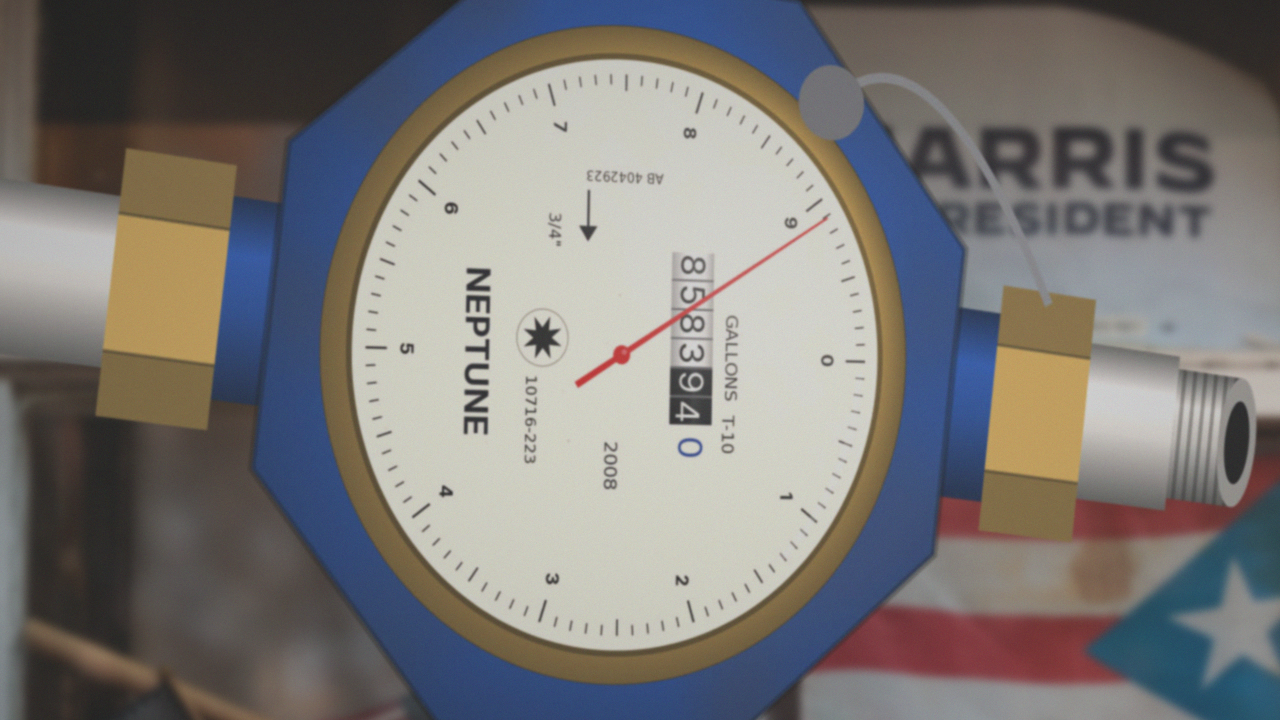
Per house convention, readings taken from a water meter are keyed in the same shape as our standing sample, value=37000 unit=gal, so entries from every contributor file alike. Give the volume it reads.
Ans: value=8583939.1 unit=gal
